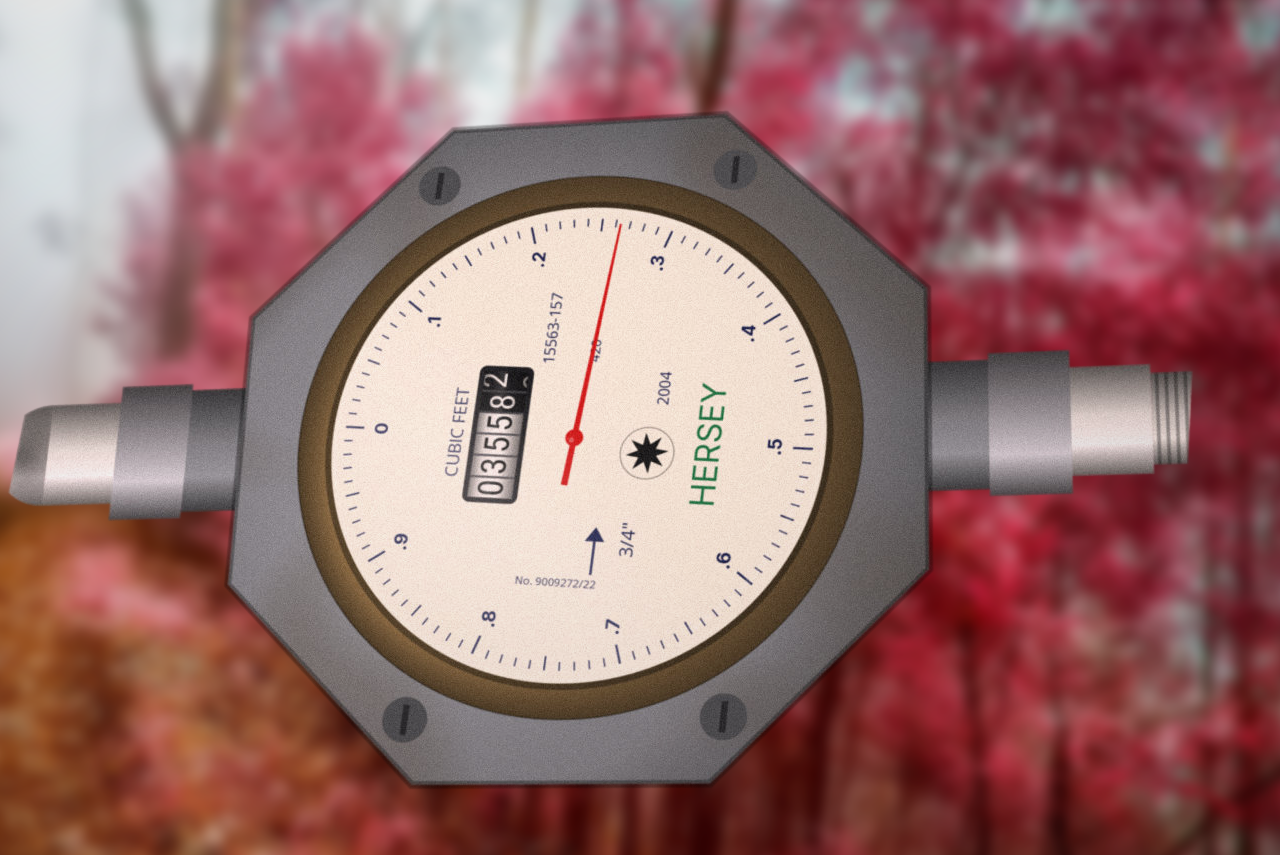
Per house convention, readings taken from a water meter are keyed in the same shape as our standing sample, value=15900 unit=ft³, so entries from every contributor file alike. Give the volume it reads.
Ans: value=35582.26 unit=ft³
